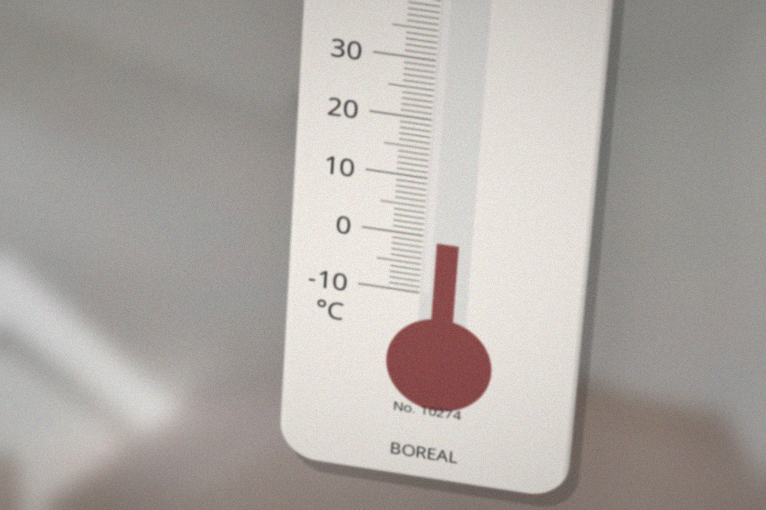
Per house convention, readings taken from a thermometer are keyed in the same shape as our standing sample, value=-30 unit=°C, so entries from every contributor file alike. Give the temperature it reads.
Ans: value=-1 unit=°C
